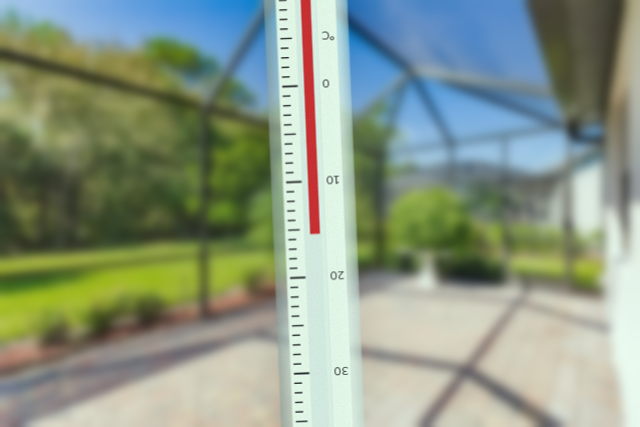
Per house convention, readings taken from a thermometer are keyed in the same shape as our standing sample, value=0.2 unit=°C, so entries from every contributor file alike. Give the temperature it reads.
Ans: value=15.5 unit=°C
